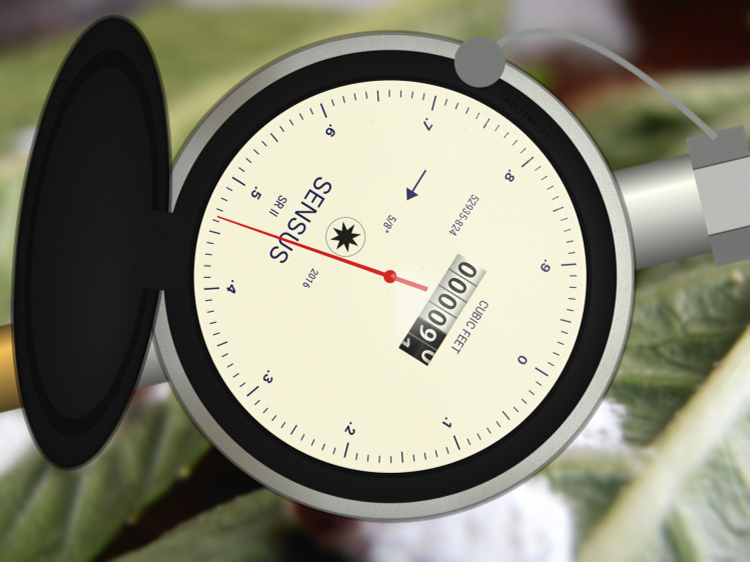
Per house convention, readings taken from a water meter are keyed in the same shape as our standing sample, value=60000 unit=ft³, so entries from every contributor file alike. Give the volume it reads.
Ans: value=90.46 unit=ft³
